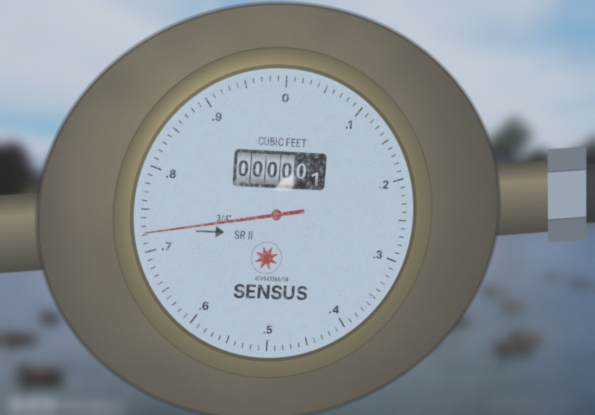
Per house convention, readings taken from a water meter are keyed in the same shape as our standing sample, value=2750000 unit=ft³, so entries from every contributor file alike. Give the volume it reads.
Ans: value=0.72 unit=ft³
